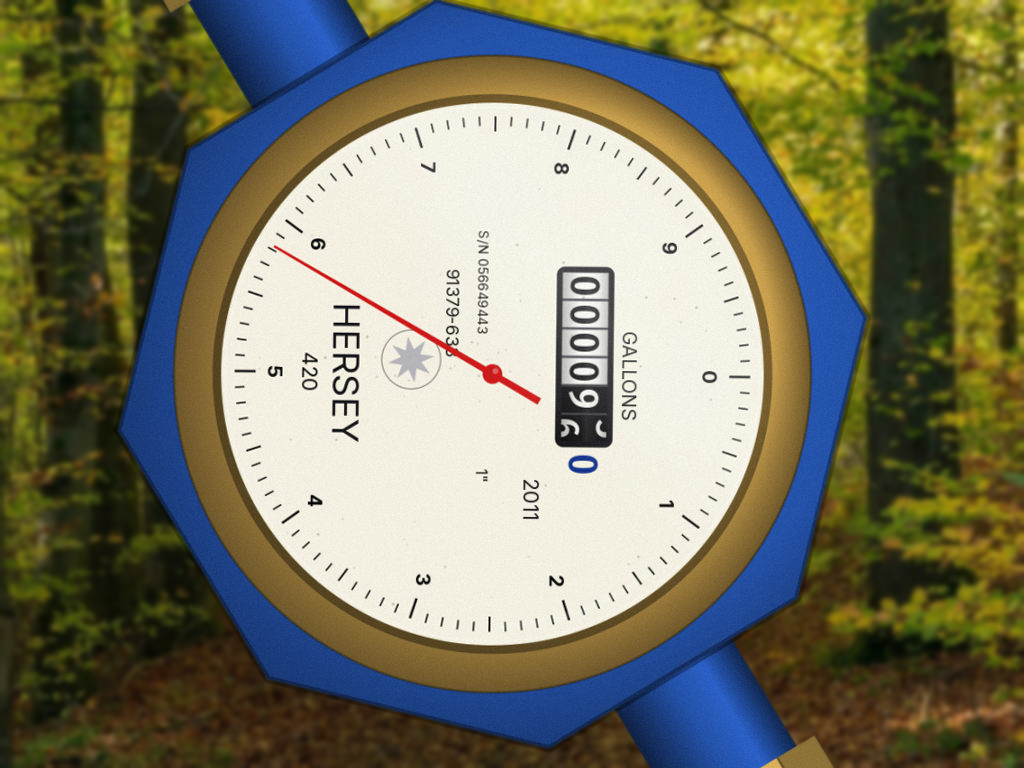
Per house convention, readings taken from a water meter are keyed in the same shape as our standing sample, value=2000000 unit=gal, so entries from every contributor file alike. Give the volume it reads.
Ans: value=955.8 unit=gal
